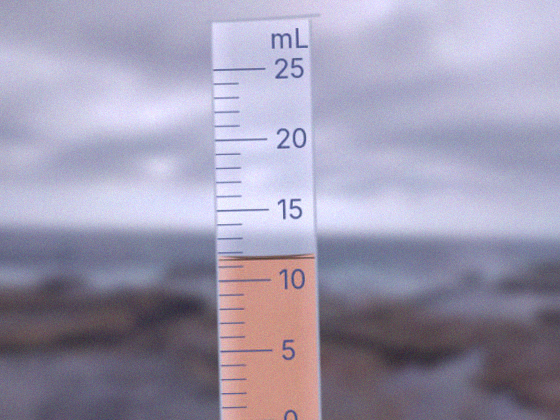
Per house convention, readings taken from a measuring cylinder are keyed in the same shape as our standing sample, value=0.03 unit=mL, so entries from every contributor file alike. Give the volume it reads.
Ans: value=11.5 unit=mL
